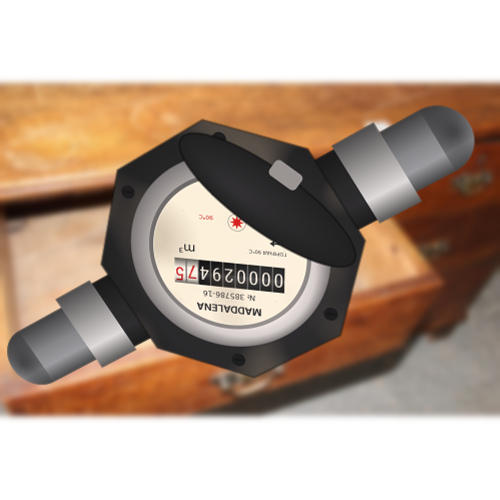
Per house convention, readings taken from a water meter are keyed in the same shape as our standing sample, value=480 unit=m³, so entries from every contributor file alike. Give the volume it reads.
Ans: value=294.75 unit=m³
